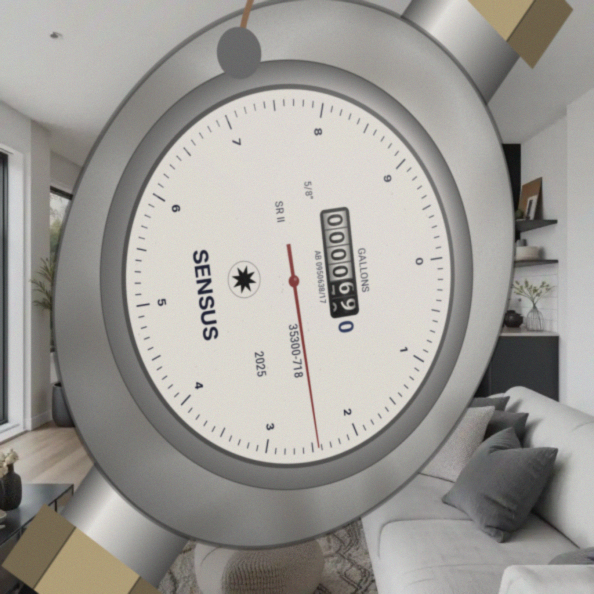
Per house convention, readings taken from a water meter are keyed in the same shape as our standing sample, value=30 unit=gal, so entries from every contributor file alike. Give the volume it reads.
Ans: value=692.4 unit=gal
